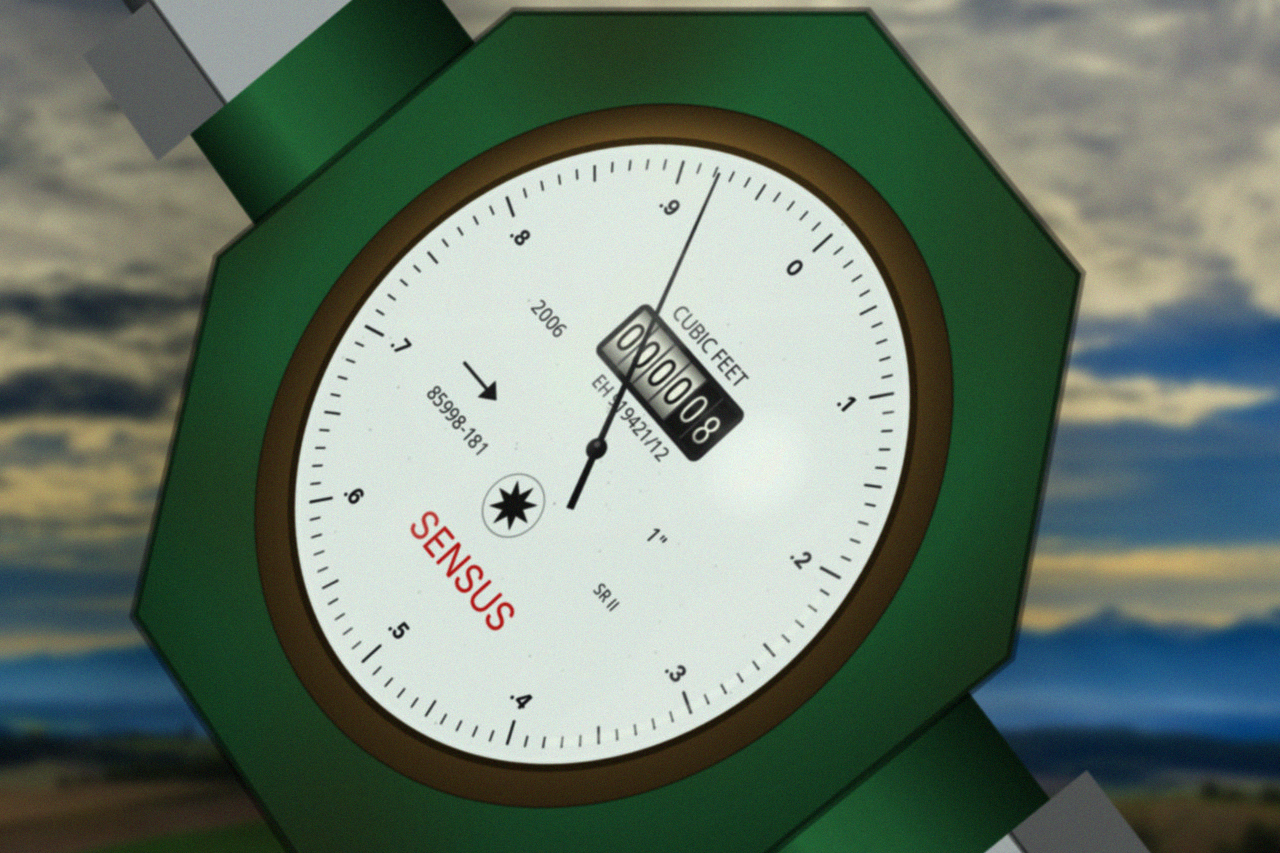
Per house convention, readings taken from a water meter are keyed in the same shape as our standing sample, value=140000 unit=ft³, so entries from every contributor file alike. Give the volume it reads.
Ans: value=7.92 unit=ft³
